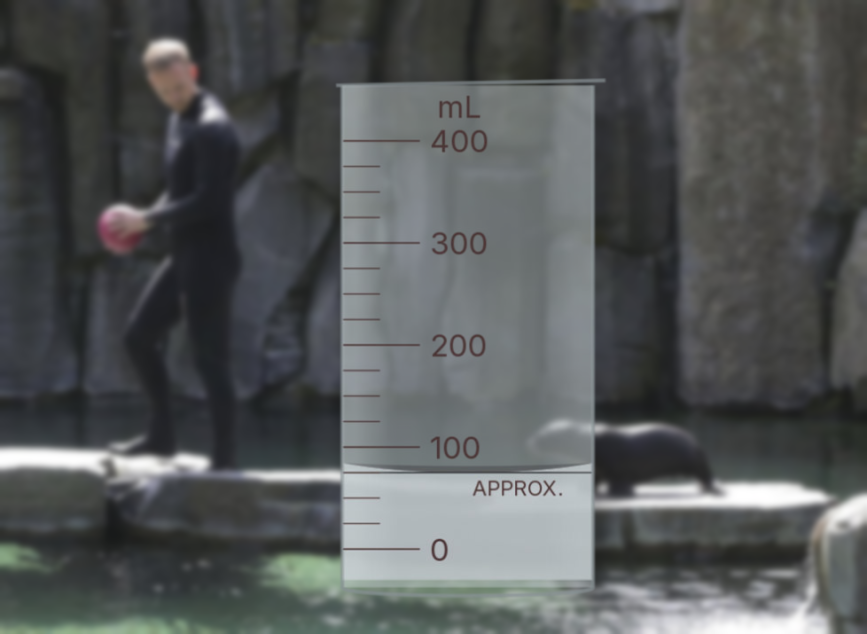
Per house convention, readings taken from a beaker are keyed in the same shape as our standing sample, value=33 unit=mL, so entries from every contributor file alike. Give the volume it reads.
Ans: value=75 unit=mL
